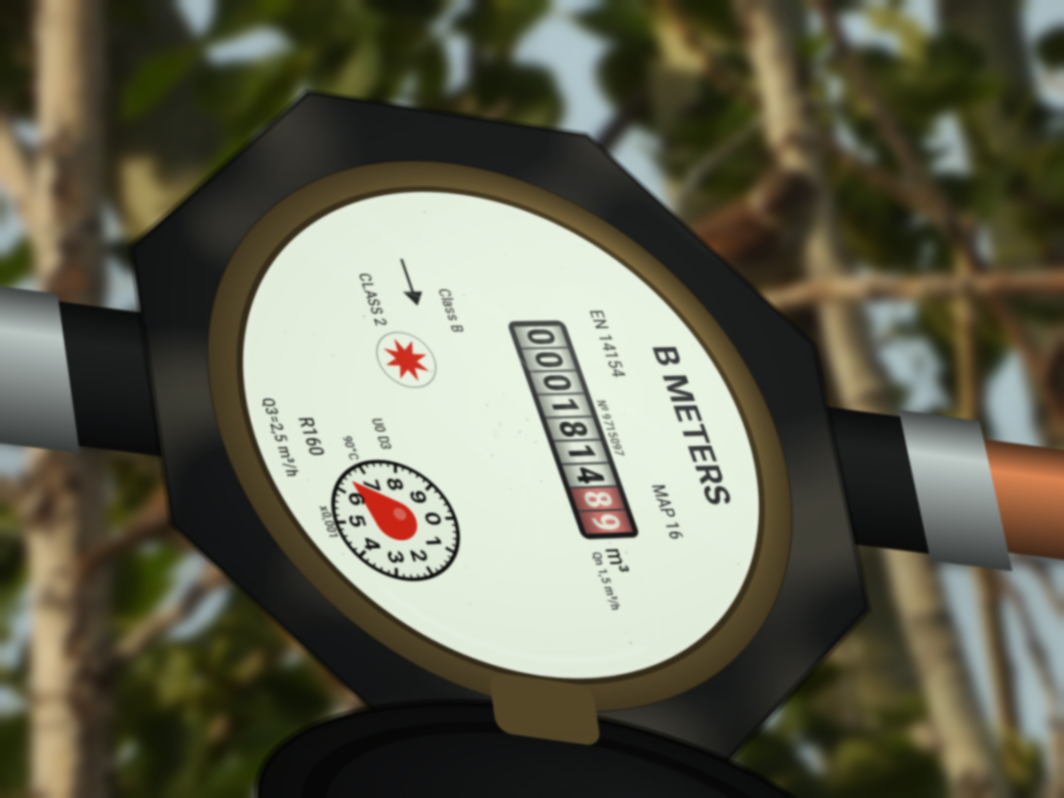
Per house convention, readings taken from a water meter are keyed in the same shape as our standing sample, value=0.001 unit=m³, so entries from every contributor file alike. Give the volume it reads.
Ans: value=1814.896 unit=m³
